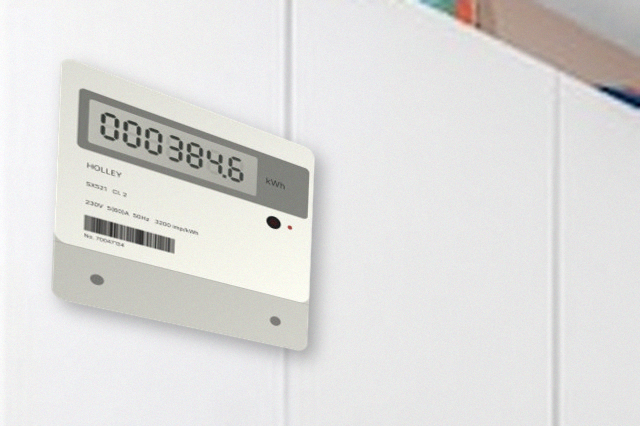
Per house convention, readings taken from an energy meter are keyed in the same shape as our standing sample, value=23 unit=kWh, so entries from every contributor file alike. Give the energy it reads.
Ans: value=384.6 unit=kWh
